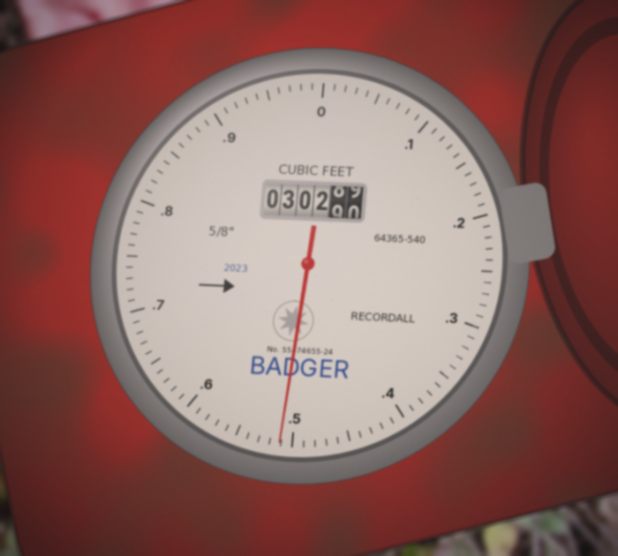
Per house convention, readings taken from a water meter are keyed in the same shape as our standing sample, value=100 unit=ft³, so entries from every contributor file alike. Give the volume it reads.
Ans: value=30289.51 unit=ft³
